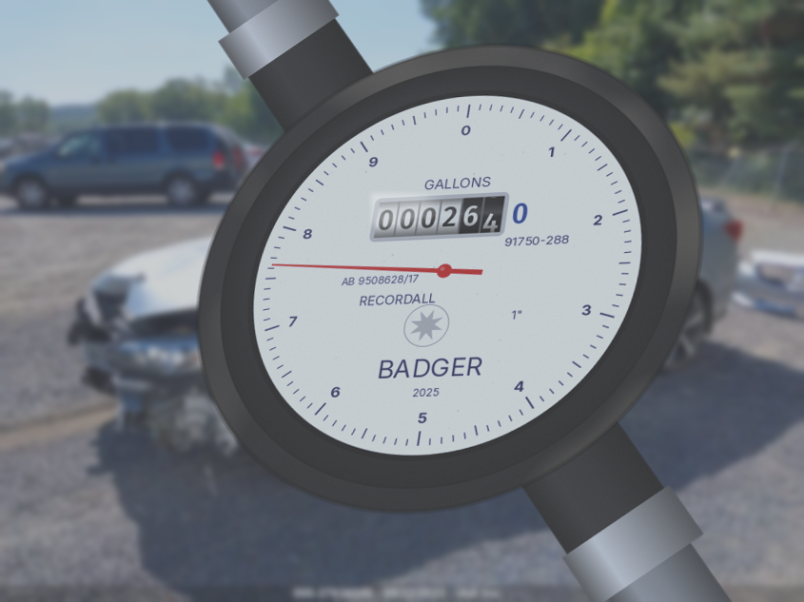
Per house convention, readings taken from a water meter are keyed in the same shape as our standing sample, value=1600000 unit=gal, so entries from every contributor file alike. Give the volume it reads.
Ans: value=2637.6 unit=gal
